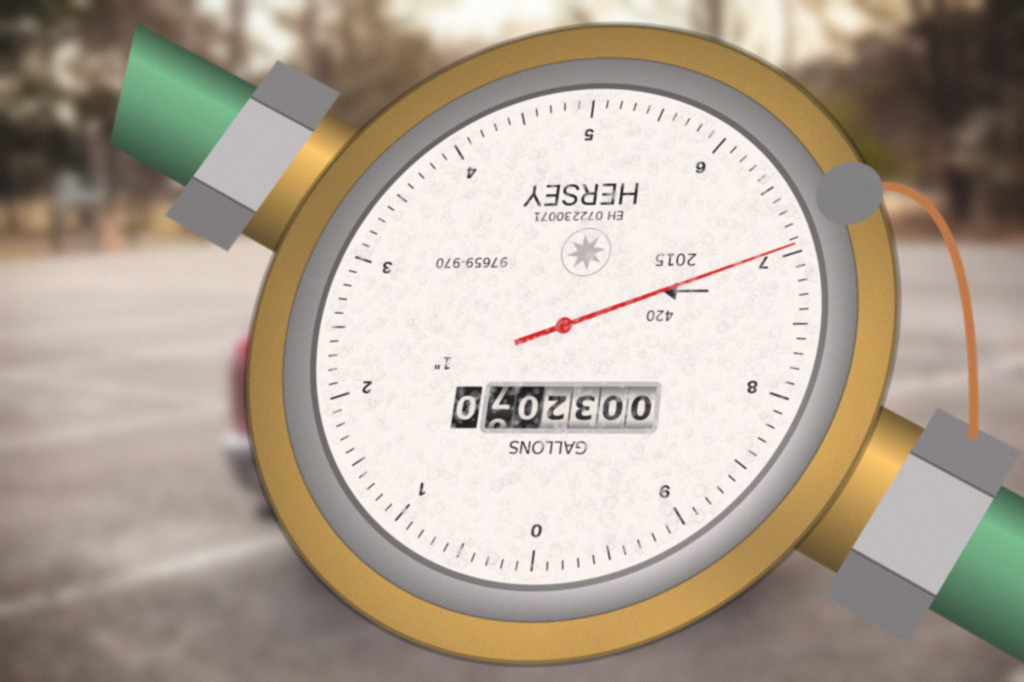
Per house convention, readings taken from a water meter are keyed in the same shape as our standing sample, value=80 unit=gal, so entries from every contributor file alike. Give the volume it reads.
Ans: value=32066.9 unit=gal
